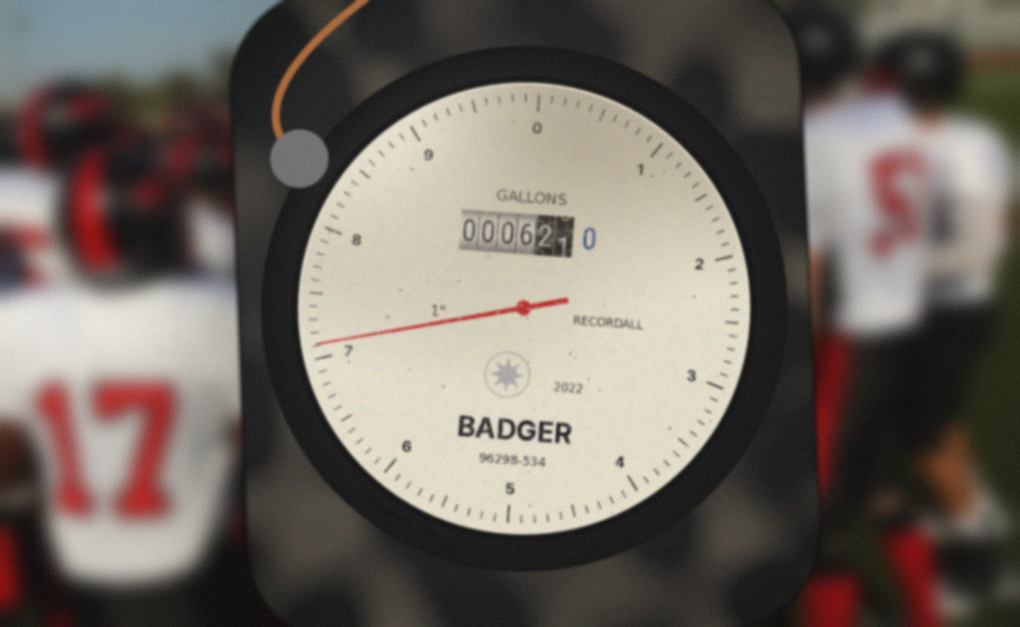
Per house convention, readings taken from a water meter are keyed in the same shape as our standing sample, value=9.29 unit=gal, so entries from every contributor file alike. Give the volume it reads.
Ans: value=6207.1 unit=gal
